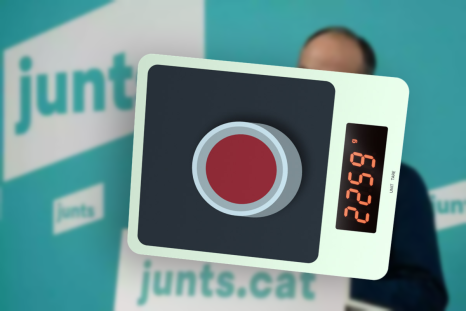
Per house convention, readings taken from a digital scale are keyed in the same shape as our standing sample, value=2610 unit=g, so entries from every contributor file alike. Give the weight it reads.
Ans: value=2259 unit=g
